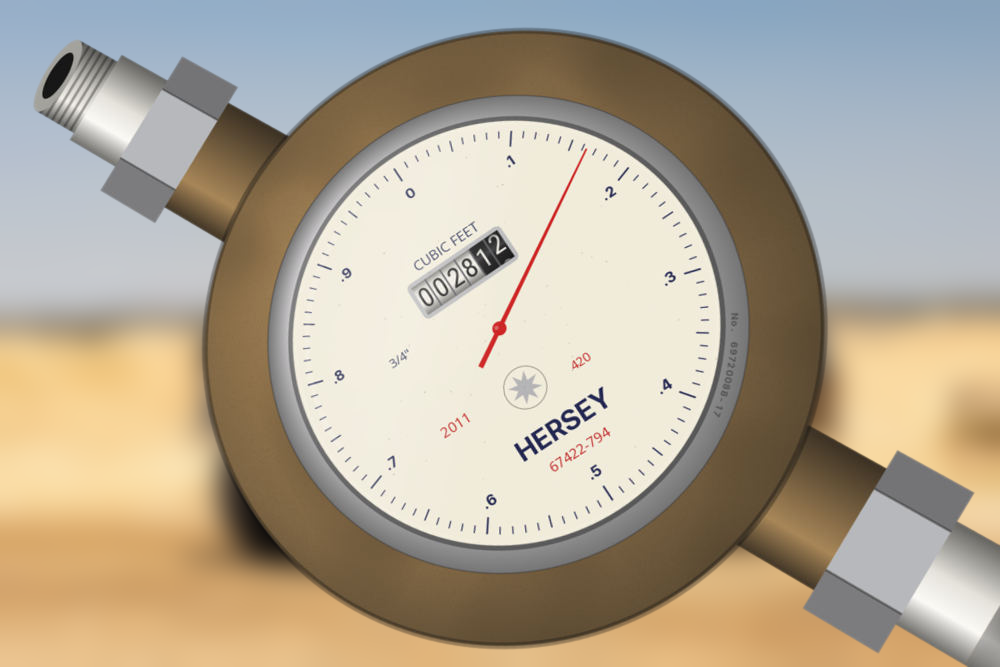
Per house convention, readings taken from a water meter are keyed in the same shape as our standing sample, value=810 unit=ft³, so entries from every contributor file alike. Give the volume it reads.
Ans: value=2812.16 unit=ft³
